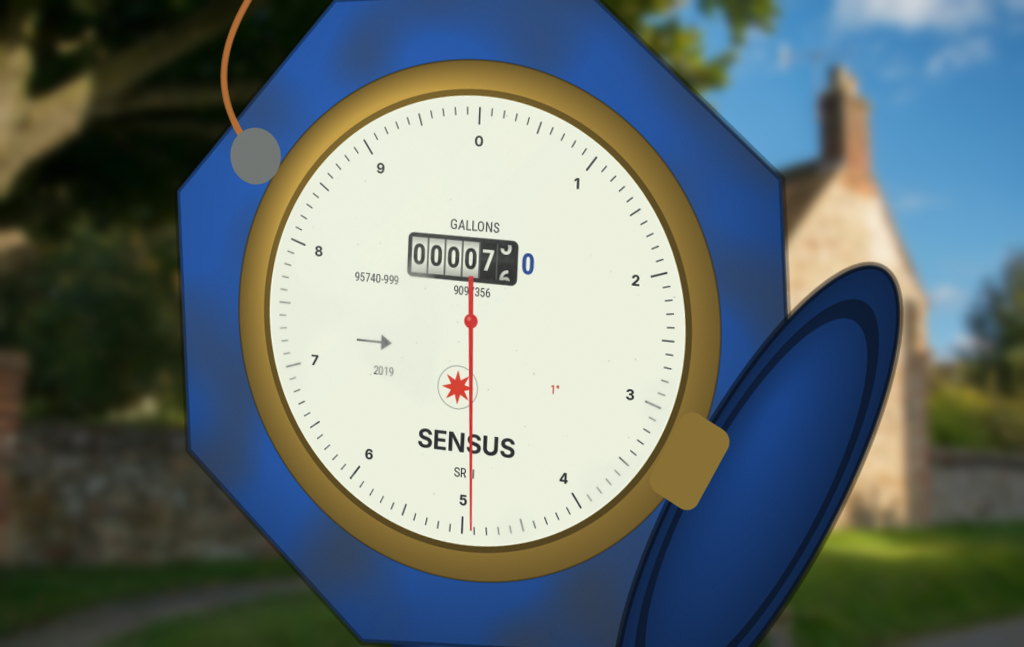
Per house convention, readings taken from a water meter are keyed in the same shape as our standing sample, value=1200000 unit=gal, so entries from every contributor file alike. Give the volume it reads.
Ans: value=754.9 unit=gal
